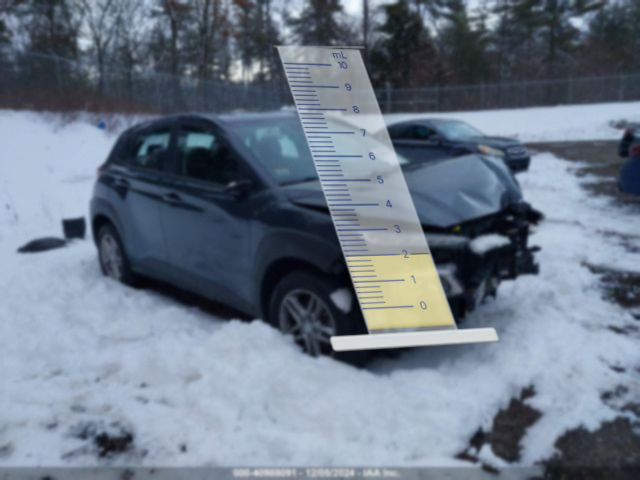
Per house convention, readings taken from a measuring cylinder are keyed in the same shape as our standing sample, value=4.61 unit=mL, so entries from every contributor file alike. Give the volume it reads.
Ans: value=2 unit=mL
